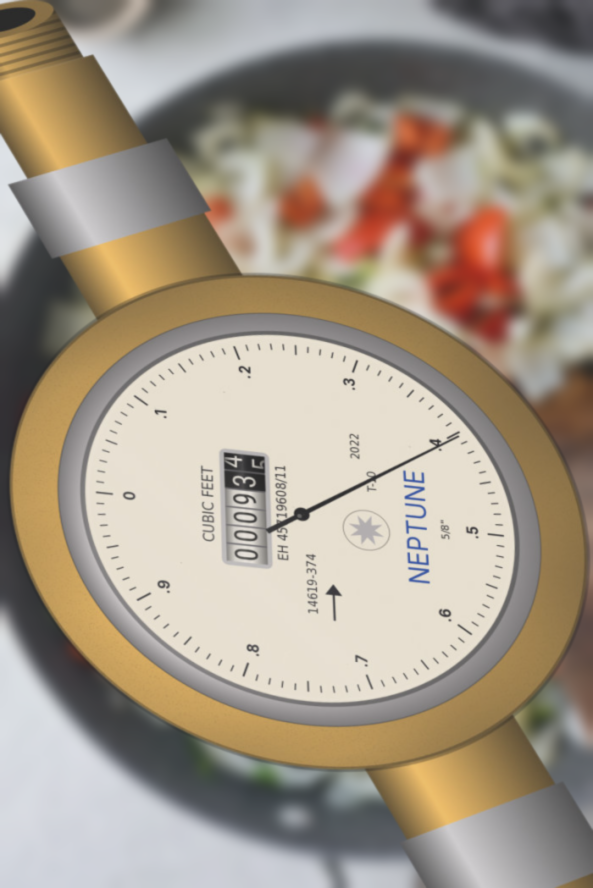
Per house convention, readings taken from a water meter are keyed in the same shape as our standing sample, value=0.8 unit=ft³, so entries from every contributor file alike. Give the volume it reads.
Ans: value=934.40 unit=ft³
